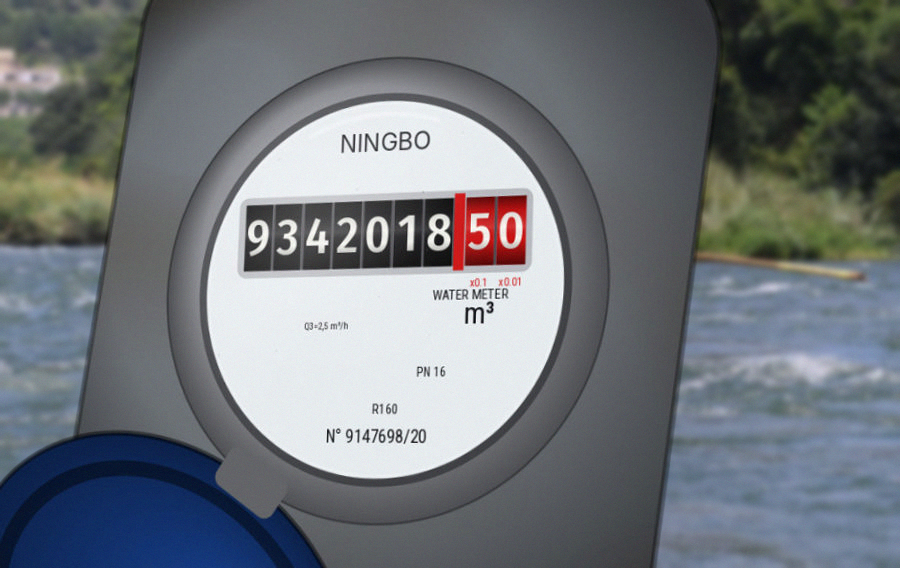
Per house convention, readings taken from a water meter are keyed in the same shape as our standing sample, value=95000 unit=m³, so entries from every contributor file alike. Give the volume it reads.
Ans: value=9342018.50 unit=m³
